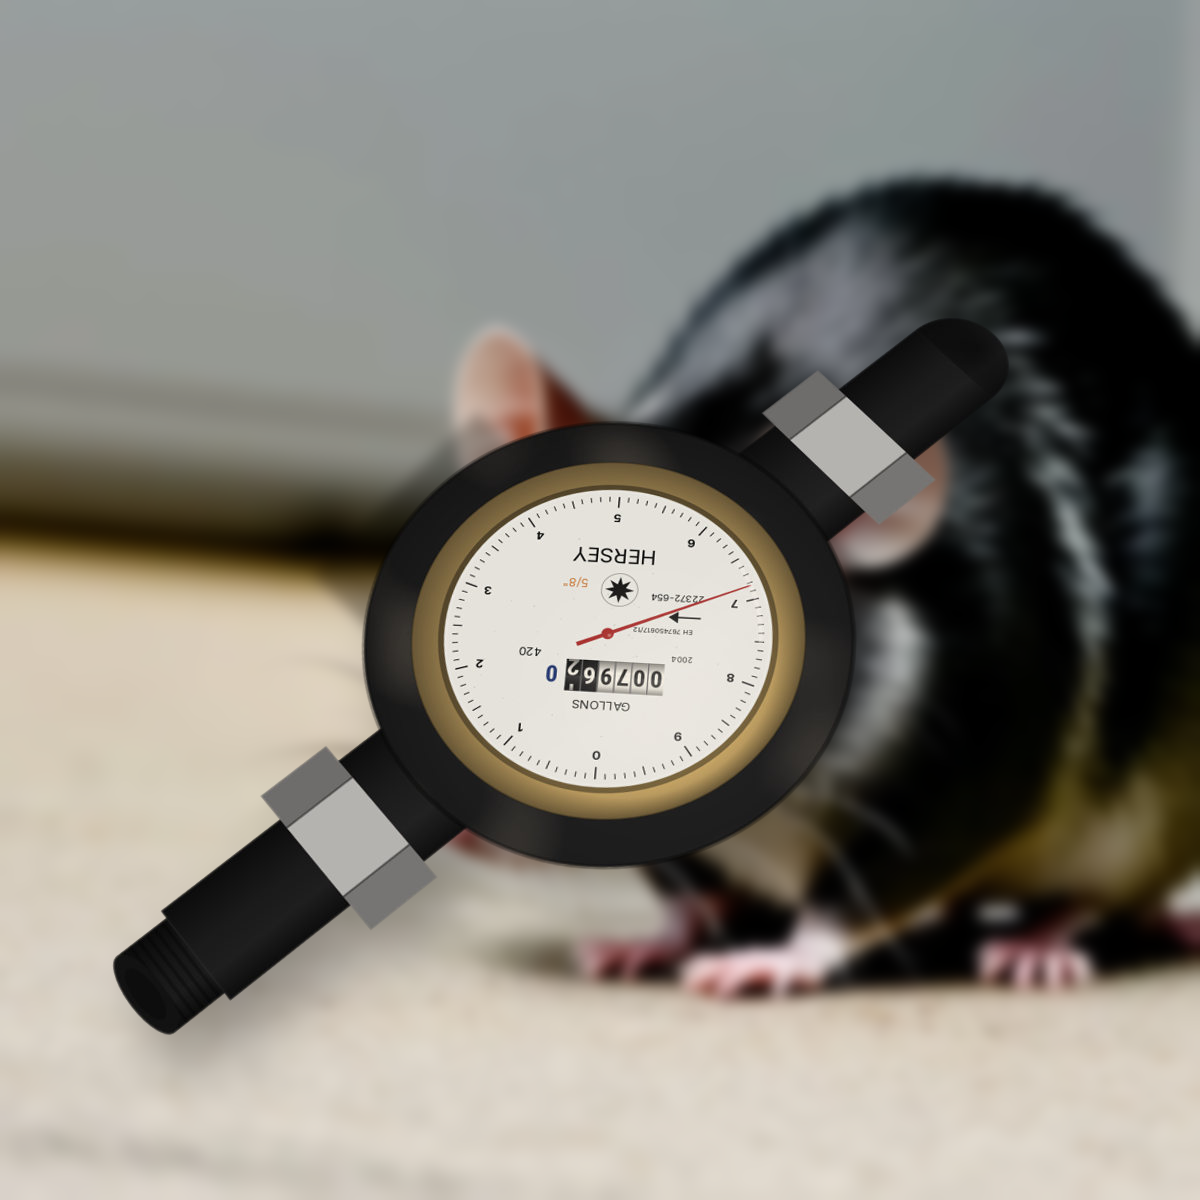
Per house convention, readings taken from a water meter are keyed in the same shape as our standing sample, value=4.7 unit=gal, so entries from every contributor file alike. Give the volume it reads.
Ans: value=79616.8 unit=gal
